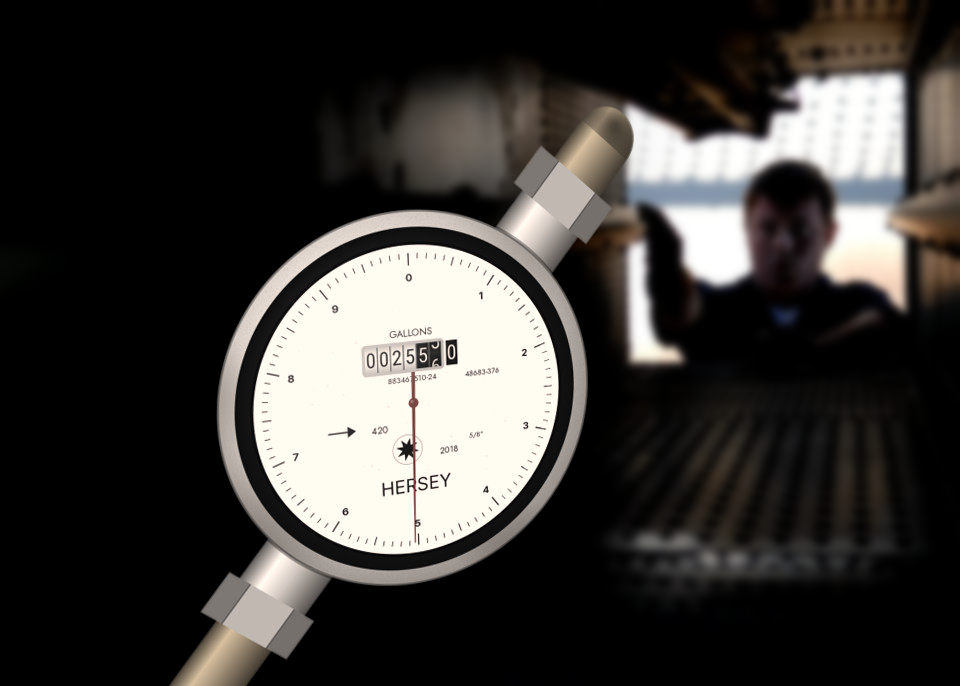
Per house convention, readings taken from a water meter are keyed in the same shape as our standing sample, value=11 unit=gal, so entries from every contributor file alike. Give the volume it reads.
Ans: value=25555.0 unit=gal
